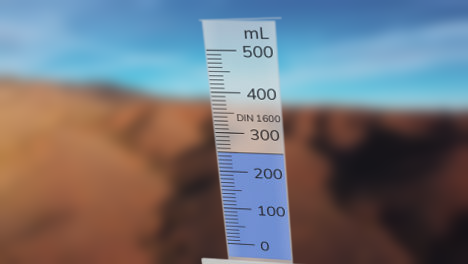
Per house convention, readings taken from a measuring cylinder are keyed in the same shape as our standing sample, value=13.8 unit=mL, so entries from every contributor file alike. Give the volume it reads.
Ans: value=250 unit=mL
